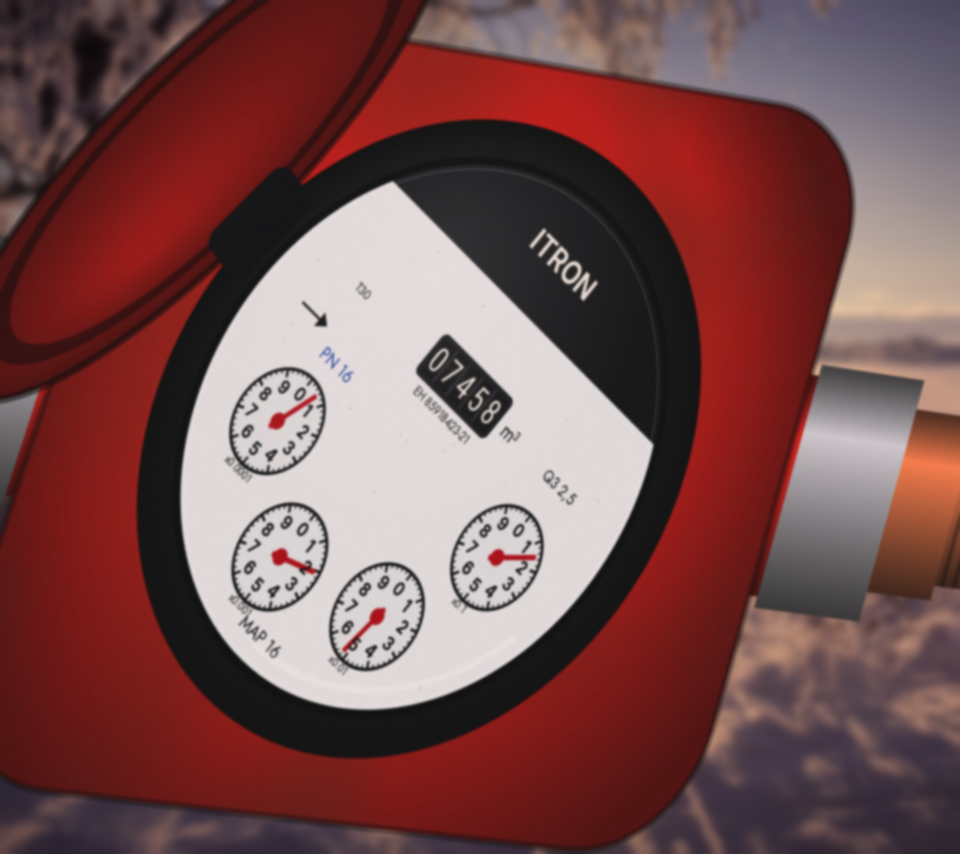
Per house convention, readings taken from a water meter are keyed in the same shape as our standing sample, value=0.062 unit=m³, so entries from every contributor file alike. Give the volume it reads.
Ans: value=7458.1520 unit=m³
